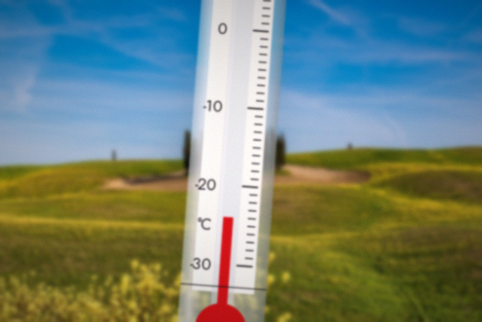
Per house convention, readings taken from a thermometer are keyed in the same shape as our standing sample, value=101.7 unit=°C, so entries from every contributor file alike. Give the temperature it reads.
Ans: value=-24 unit=°C
